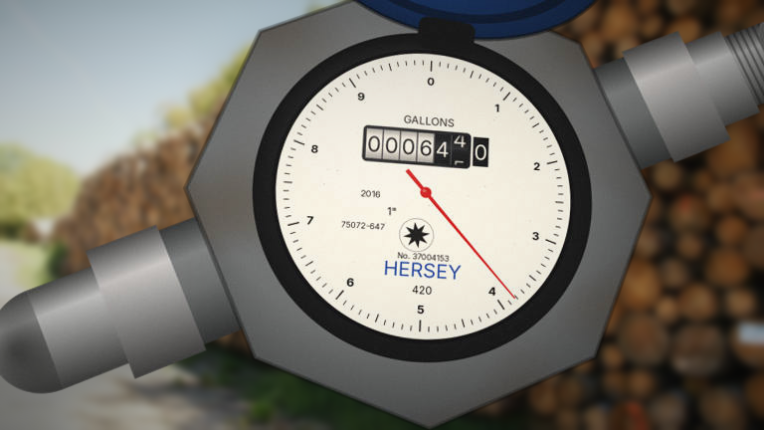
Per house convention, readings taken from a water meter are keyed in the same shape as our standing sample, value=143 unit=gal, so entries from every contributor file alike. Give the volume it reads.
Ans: value=6443.8 unit=gal
